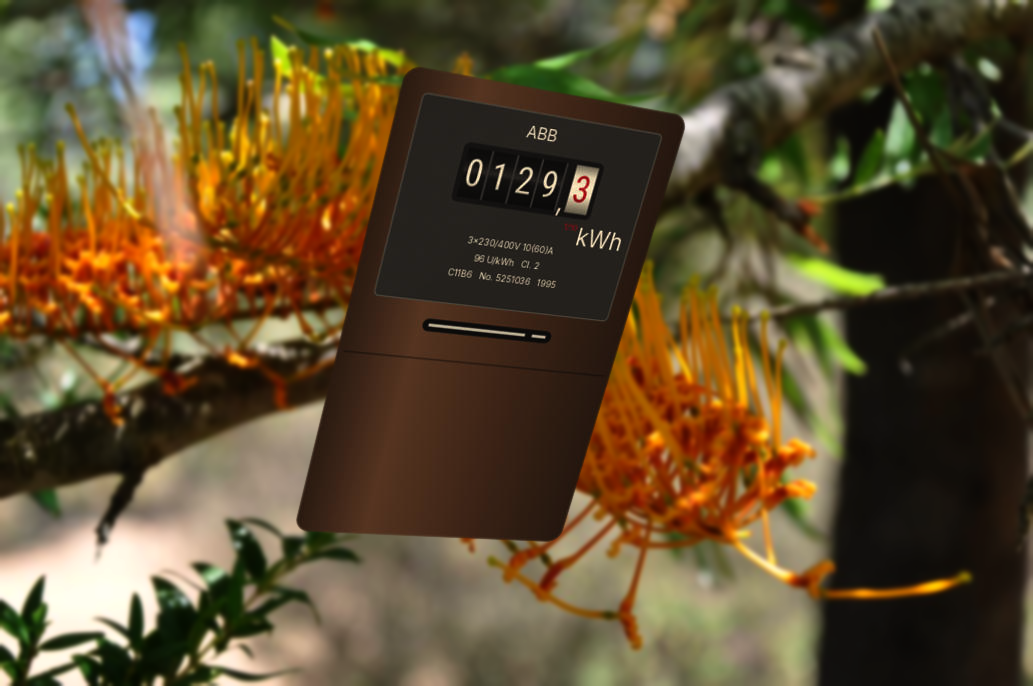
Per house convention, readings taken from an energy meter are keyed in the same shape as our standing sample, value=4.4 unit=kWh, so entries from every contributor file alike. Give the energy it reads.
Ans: value=129.3 unit=kWh
